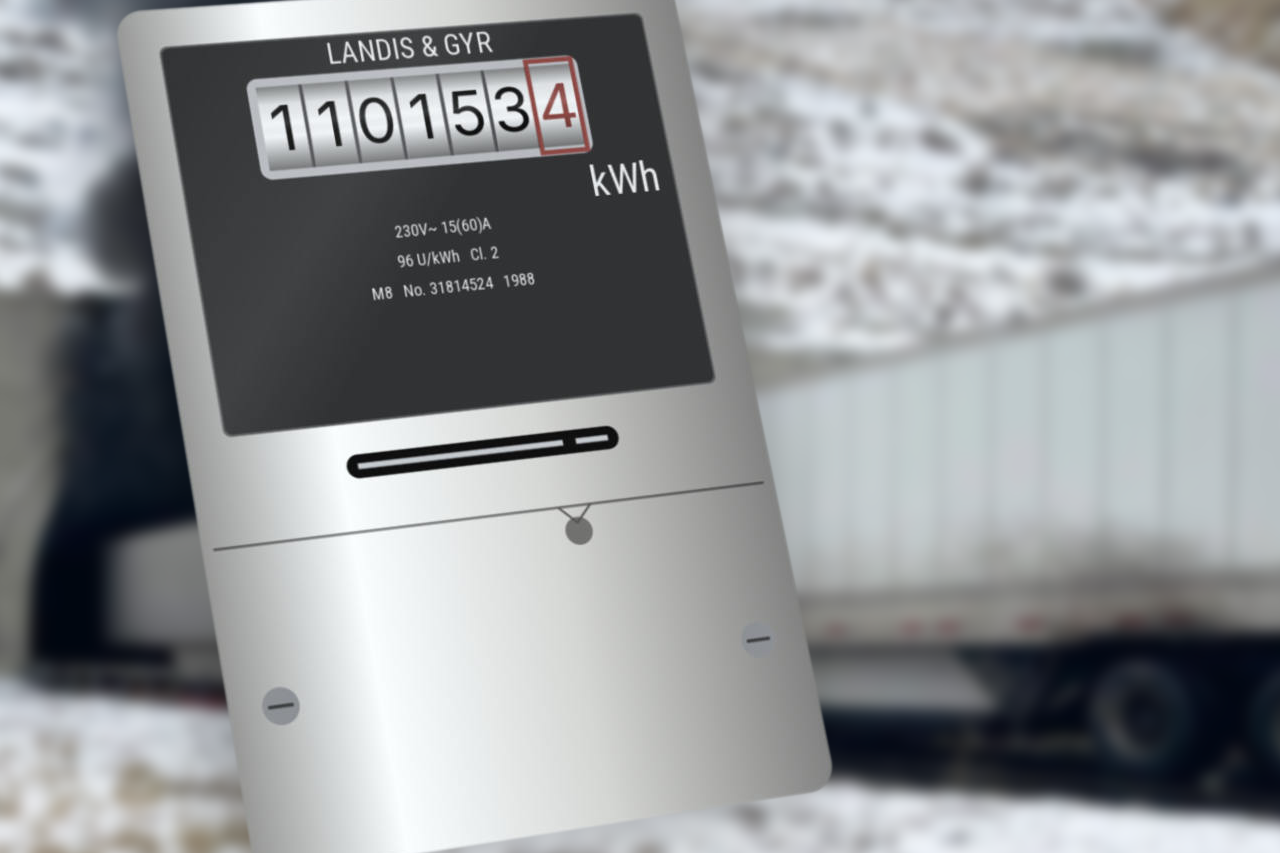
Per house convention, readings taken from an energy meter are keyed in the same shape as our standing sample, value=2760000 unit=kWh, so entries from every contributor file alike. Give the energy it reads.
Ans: value=110153.4 unit=kWh
